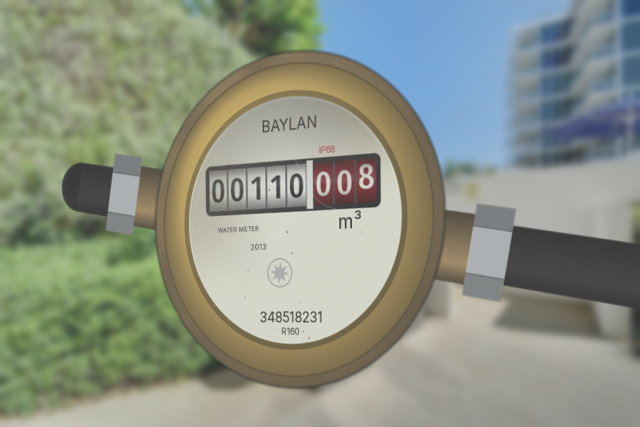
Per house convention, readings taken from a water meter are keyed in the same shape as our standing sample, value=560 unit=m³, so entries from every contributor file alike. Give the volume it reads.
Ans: value=110.008 unit=m³
